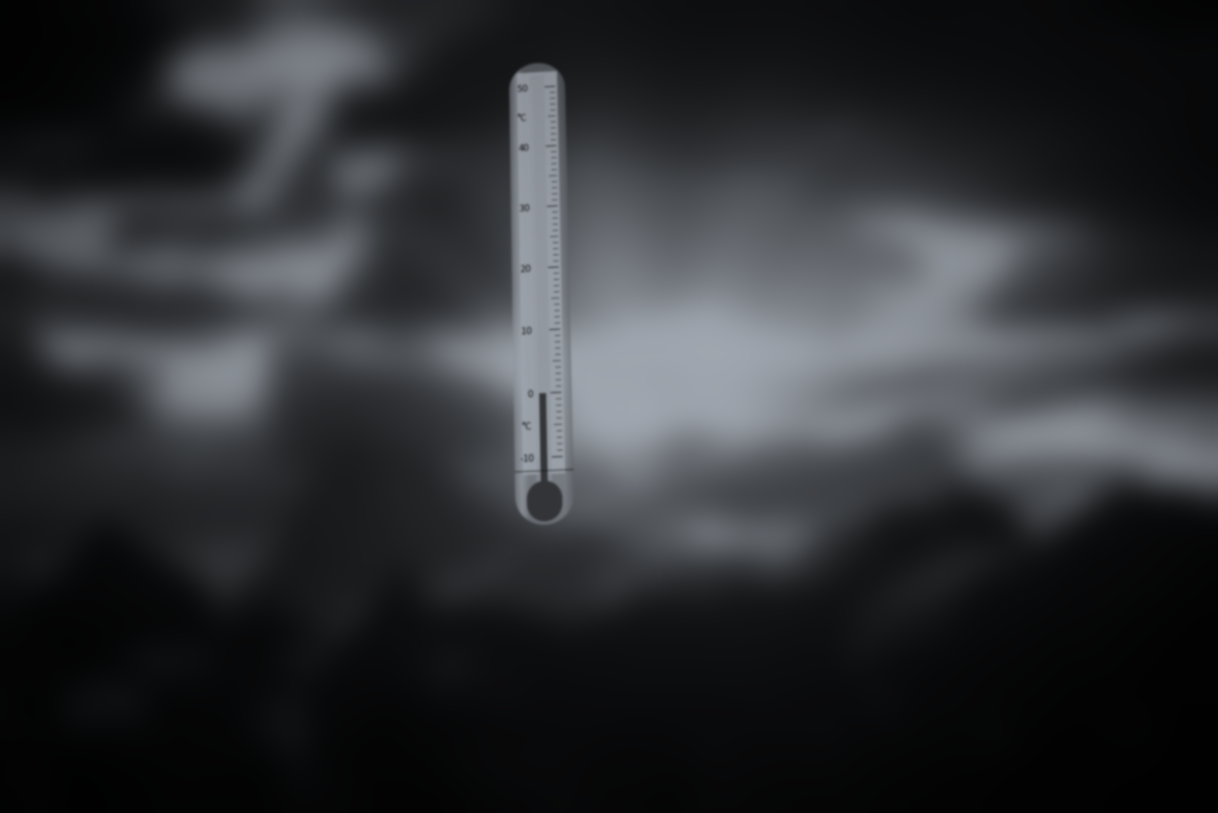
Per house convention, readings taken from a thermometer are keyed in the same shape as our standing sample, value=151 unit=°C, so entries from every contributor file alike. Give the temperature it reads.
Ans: value=0 unit=°C
